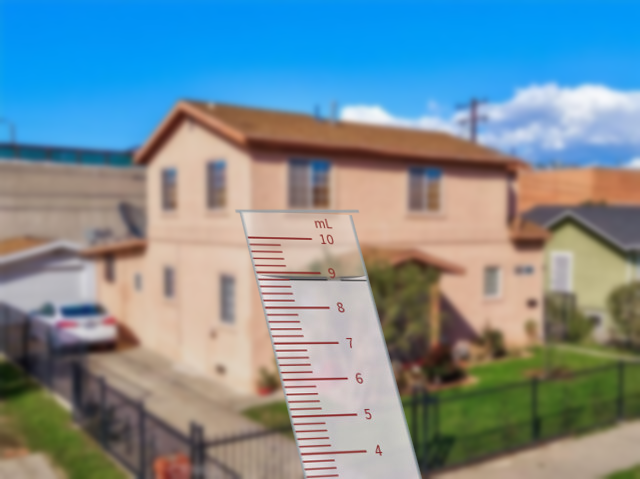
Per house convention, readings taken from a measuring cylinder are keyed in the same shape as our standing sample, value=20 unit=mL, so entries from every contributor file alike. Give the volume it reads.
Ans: value=8.8 unit=mL
